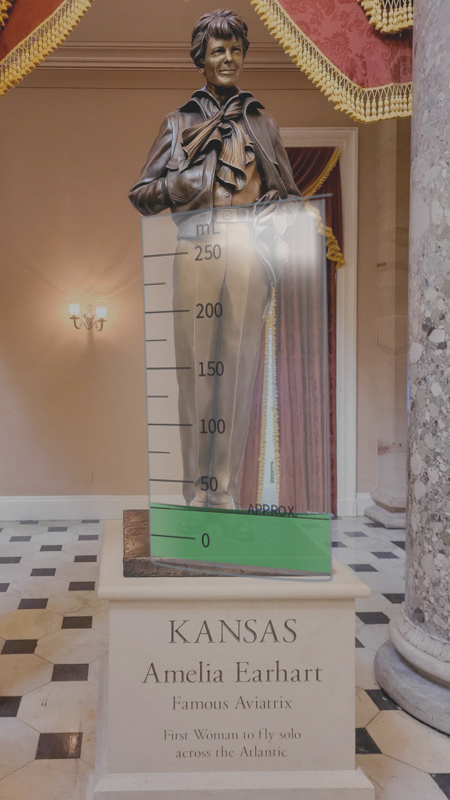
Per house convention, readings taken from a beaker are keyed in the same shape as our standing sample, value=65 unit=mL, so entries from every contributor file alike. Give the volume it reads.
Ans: value=25 unit=mL
